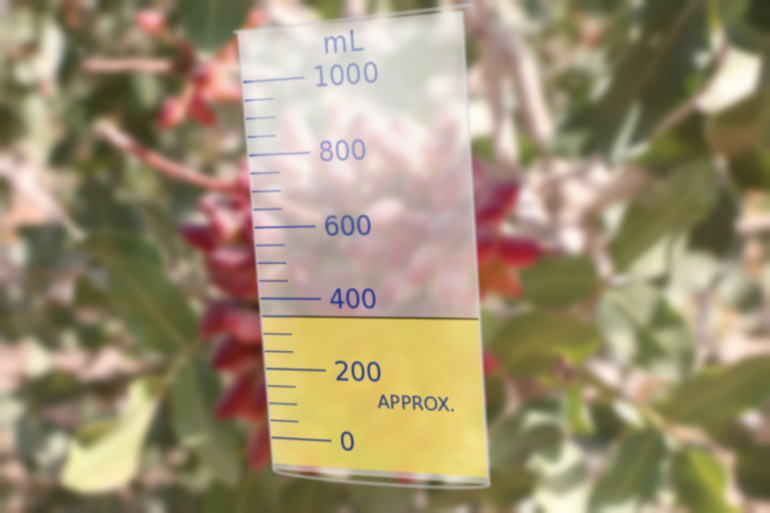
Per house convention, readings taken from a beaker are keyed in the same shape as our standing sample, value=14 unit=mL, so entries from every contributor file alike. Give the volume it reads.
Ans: value=350 unit=mL
